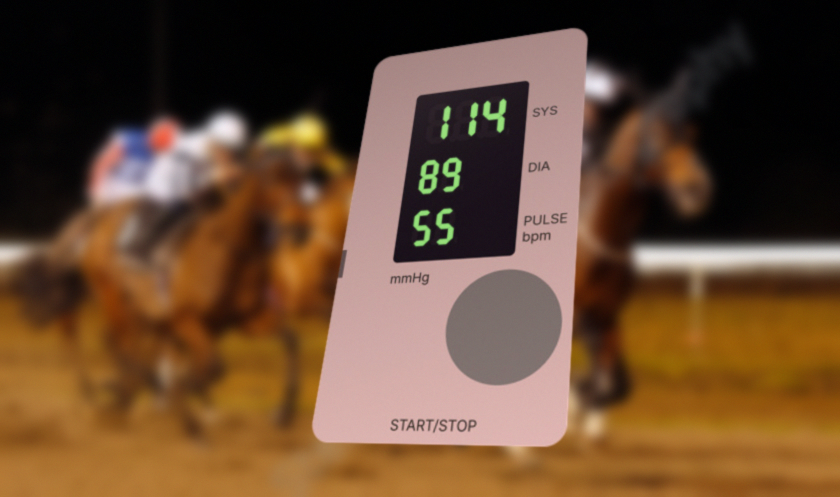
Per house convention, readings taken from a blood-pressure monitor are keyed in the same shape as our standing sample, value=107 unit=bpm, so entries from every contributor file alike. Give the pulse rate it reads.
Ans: value=55 unit=bpm
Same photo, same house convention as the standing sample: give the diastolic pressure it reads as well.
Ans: value=89 unit=mmHg
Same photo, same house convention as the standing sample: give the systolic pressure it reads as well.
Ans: value=114 unit=mmHg
